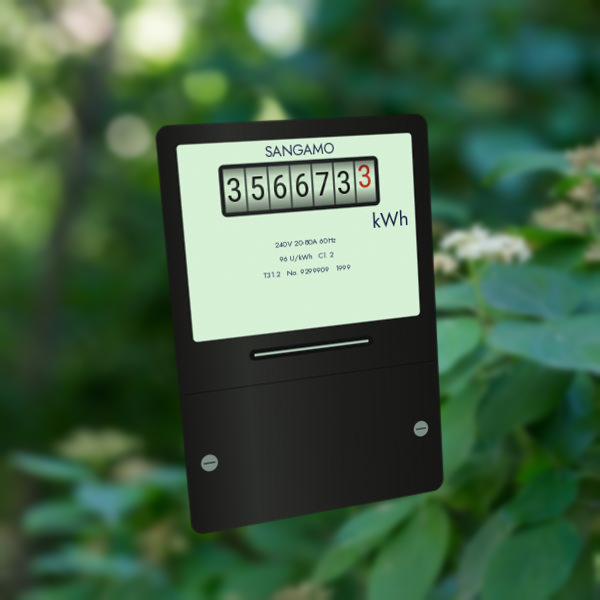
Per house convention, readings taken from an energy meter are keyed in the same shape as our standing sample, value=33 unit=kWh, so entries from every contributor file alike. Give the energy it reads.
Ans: value=356673.3 unit=kWh
